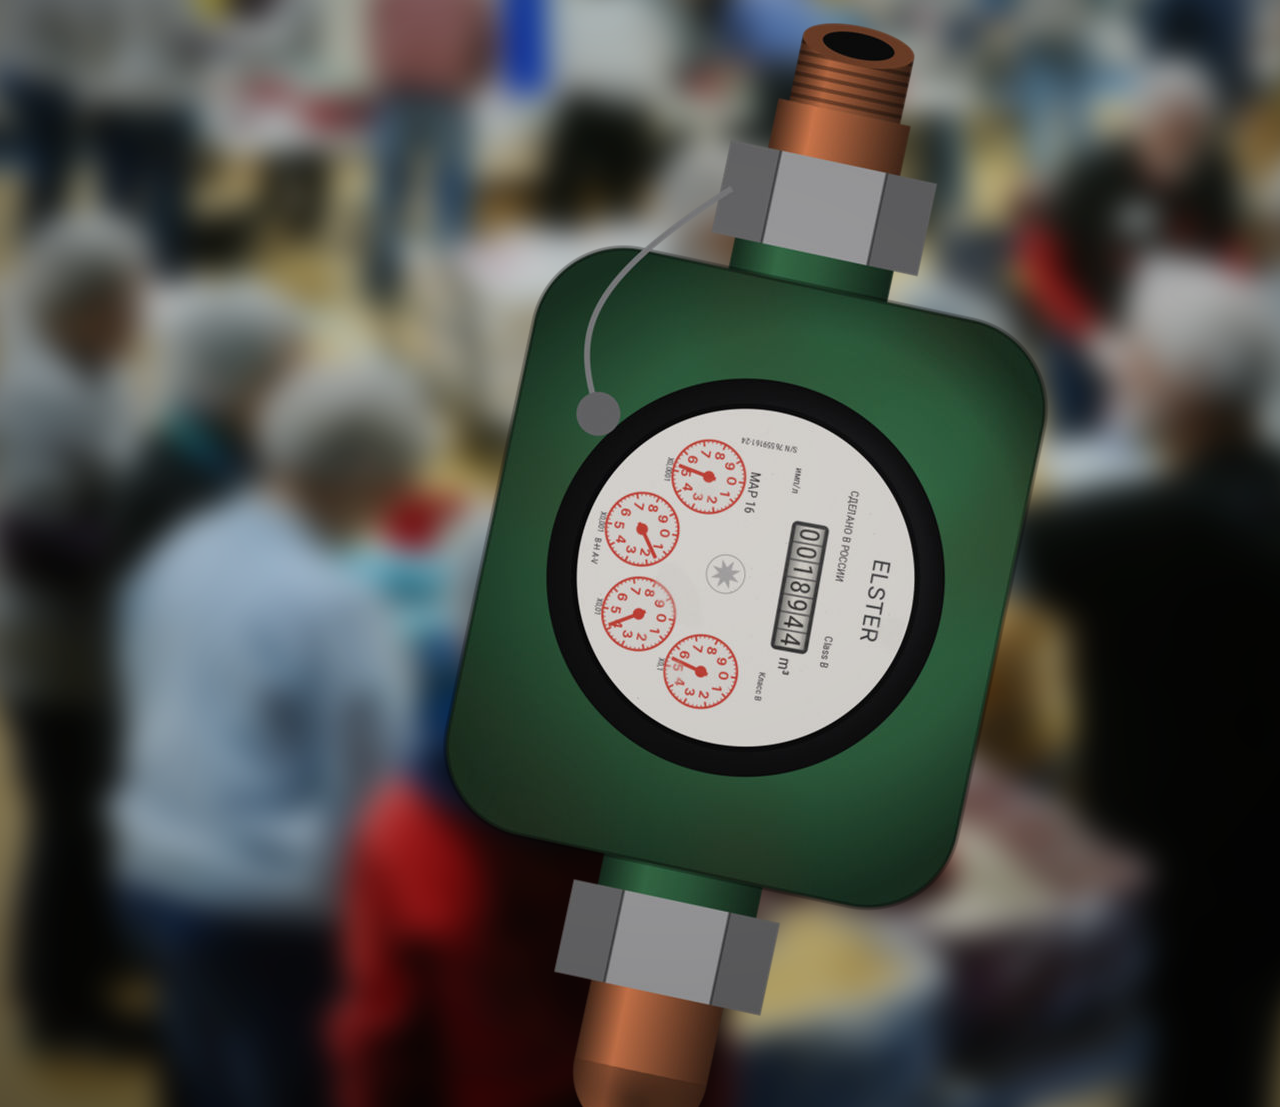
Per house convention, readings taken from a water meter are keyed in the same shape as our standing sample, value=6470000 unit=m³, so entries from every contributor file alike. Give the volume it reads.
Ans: value=18944.5415 unit=m³
